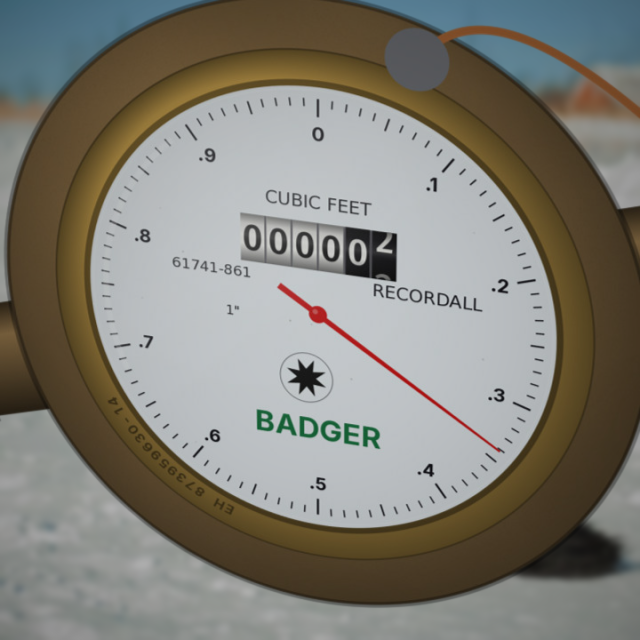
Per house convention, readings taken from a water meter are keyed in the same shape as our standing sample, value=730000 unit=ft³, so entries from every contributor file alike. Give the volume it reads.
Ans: value=2.34 unit=ft³
